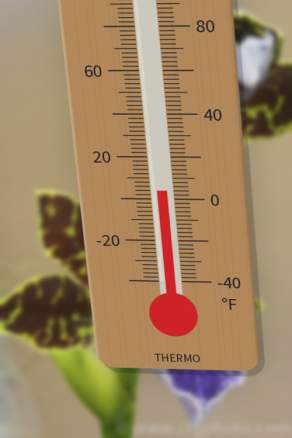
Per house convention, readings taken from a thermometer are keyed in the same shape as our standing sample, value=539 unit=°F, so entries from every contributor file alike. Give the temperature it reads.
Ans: value=4 unit=°F
